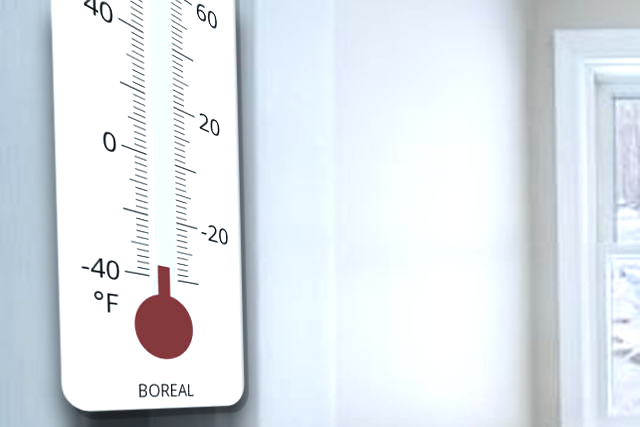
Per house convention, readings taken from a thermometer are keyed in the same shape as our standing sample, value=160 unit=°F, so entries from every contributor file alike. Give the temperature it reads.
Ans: value=-36 unit=°F
